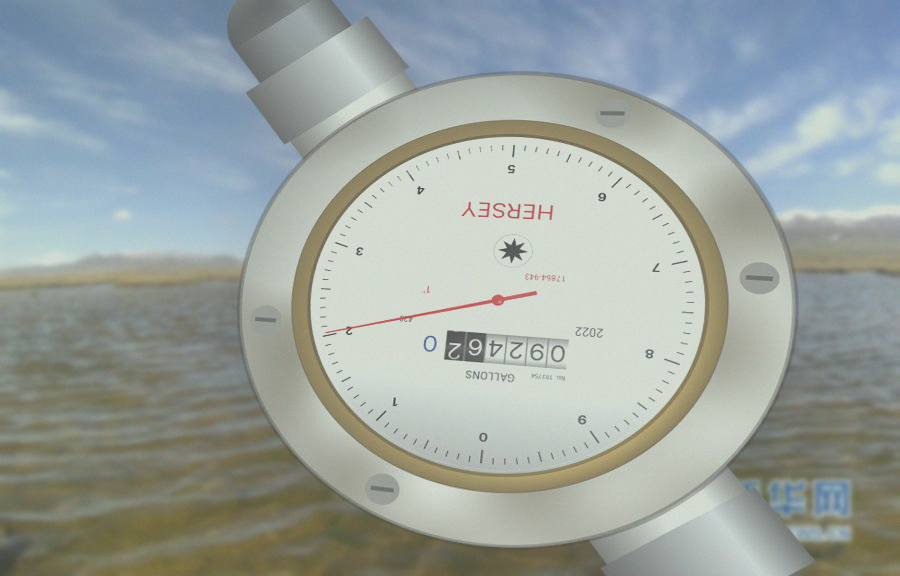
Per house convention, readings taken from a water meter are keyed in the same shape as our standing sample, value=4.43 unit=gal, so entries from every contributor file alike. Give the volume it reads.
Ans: value=924622.0 unit=gal
